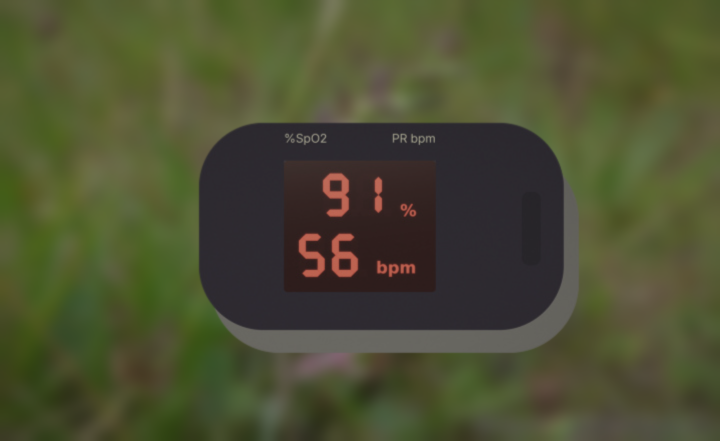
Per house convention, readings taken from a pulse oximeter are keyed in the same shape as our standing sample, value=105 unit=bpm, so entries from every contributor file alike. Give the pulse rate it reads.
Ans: value=56 unit=bpm
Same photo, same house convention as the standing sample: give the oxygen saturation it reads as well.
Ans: value=91 unit=%
